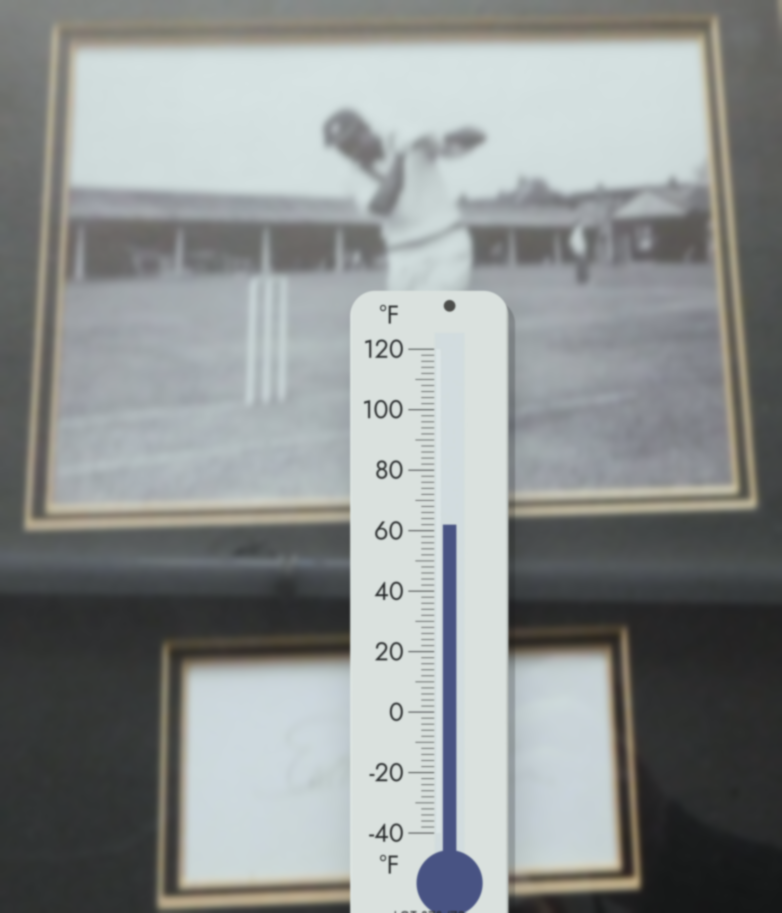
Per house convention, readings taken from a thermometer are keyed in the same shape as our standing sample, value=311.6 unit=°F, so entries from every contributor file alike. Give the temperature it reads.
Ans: value=62 unit=°F
